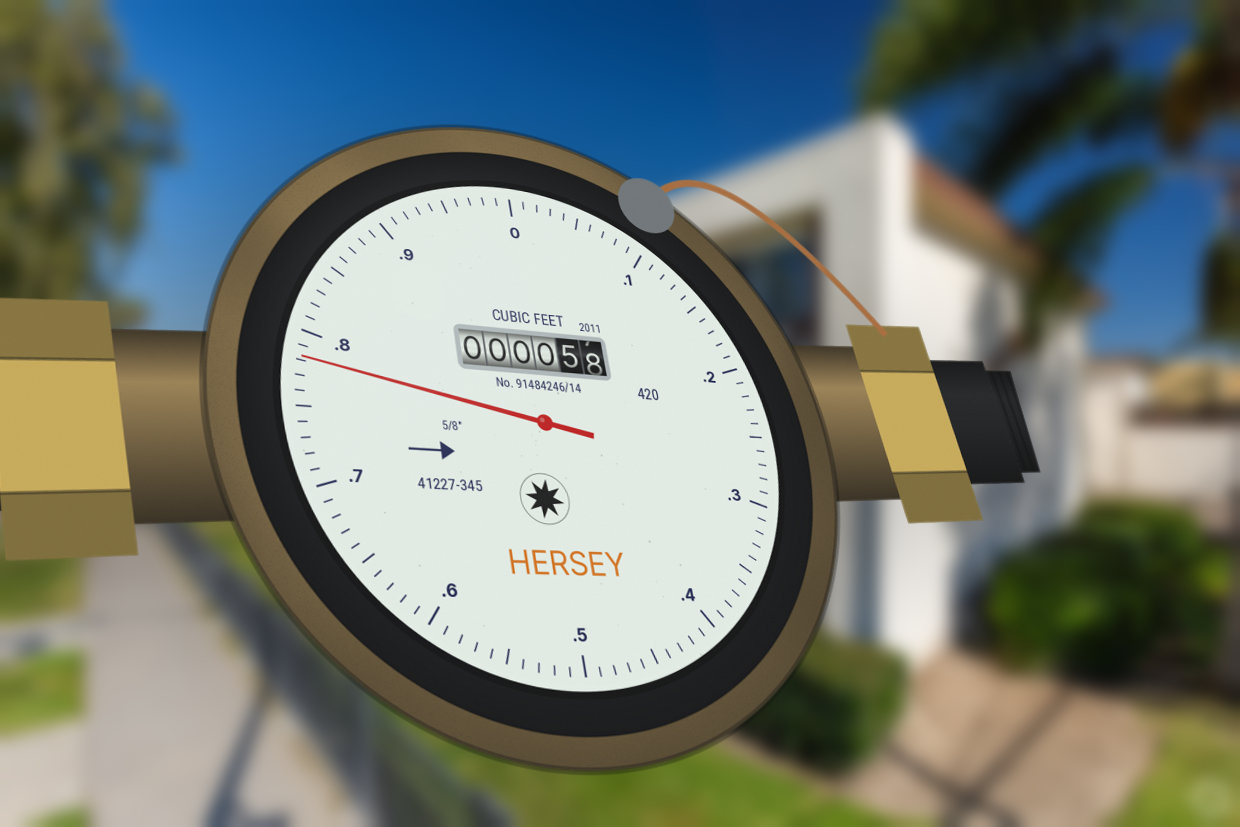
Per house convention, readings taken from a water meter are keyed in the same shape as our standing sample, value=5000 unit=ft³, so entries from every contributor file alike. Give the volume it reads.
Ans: value=57.78 unit=ft³
